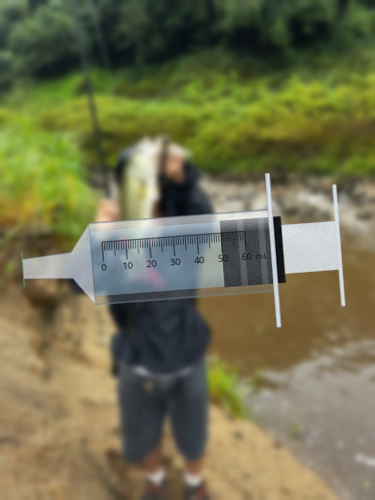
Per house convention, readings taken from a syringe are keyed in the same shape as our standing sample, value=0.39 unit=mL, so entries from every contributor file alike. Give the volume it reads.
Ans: value=50 unit=mL
